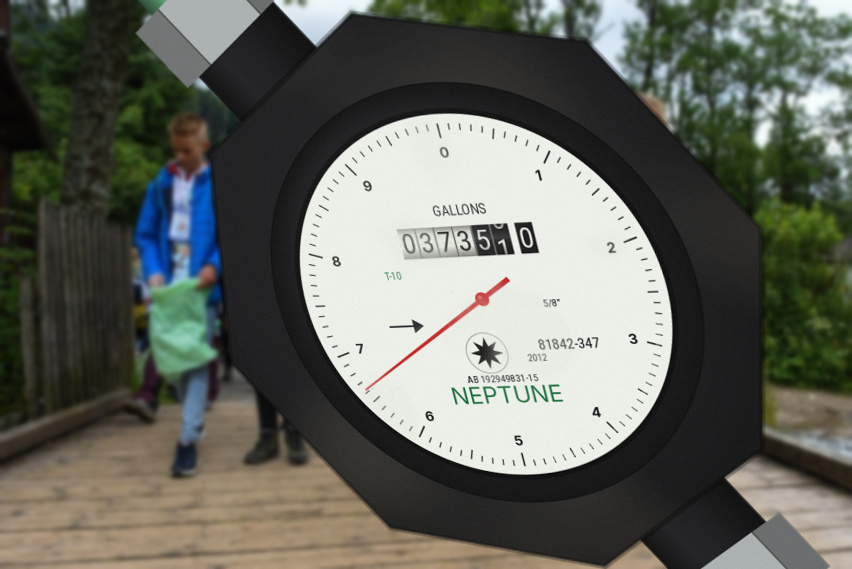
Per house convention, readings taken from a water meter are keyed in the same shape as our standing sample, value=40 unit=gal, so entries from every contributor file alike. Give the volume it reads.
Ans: value=373506.6 unit=gal
